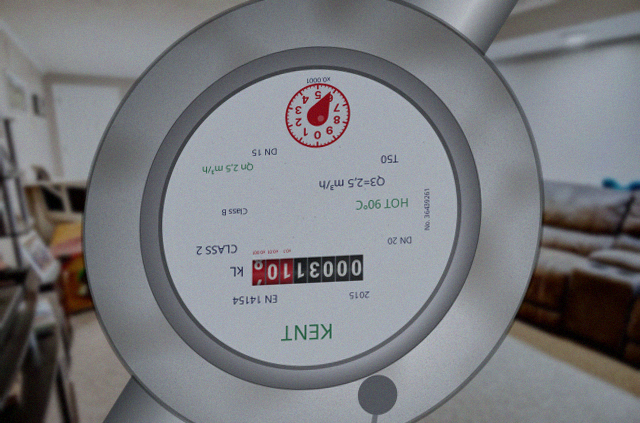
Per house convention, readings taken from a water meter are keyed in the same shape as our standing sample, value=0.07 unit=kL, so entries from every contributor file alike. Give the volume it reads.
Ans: value=31.1075 unit=kL
